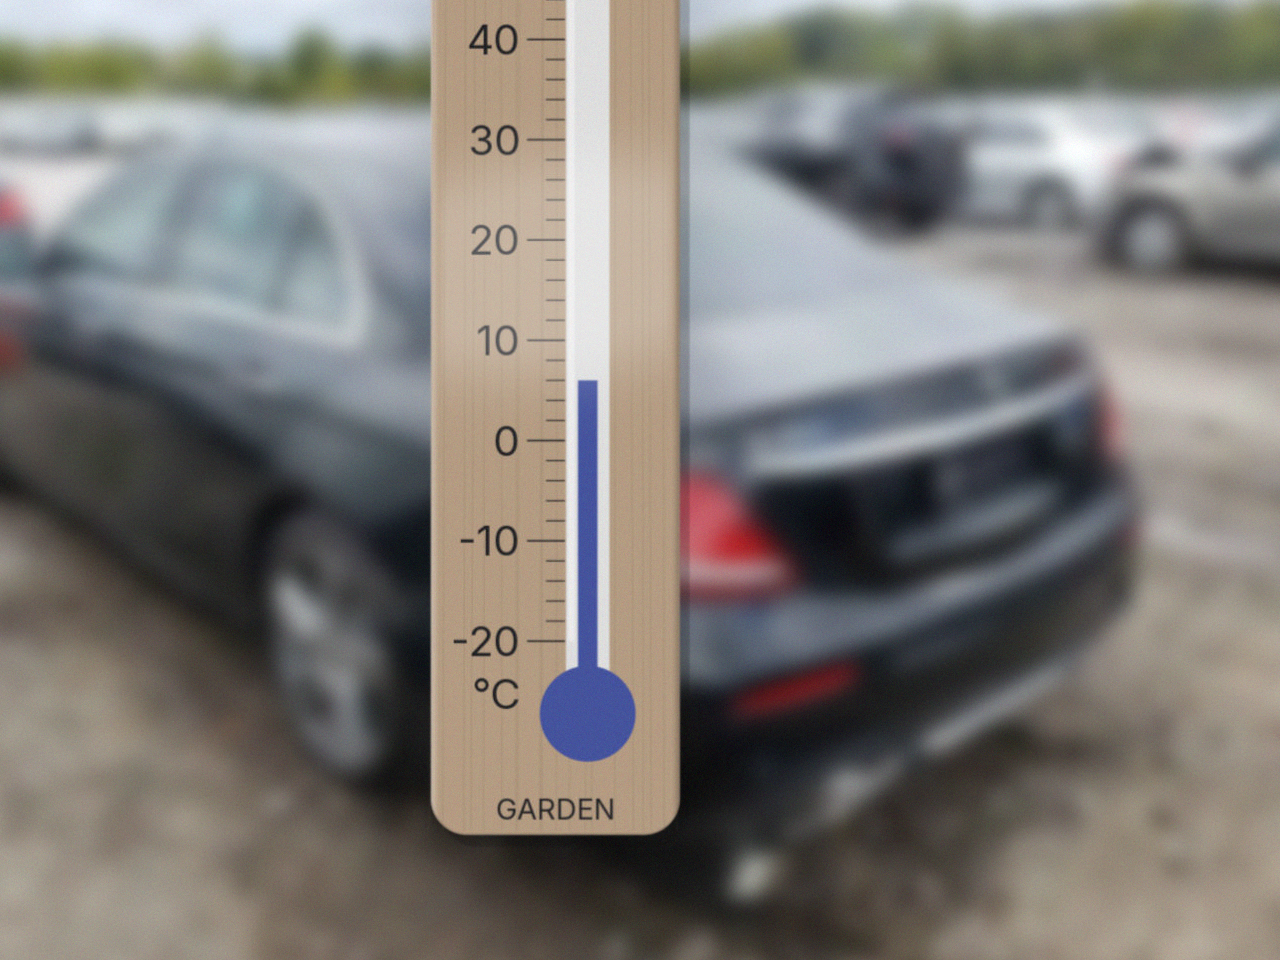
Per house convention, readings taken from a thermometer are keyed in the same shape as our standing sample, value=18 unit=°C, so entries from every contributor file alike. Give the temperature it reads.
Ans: value=6 unit=°C
